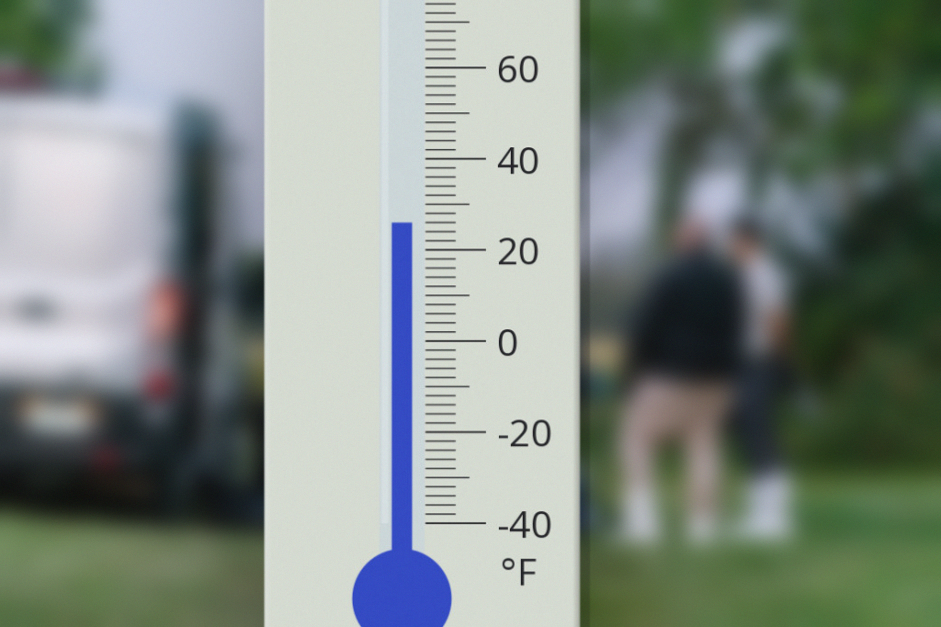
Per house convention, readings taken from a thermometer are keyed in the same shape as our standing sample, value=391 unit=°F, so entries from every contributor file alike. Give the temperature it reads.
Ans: value=26 unit=°F
